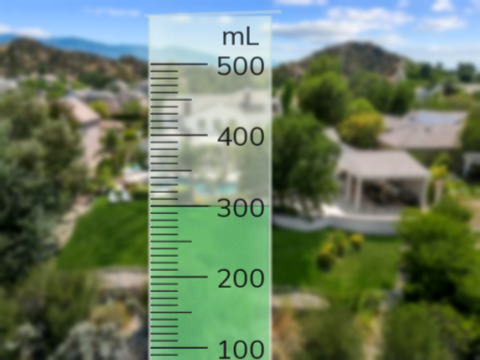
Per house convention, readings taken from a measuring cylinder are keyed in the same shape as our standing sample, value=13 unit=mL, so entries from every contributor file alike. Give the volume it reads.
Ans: value=300 unit=mL
